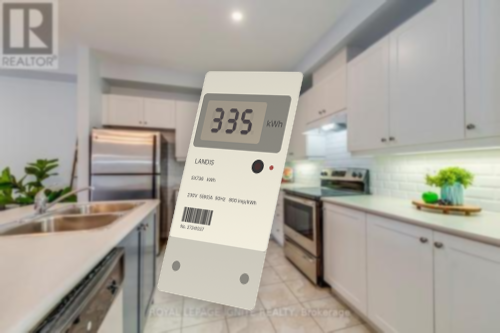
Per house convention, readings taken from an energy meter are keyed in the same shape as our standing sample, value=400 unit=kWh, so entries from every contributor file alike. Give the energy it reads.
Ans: value=335 unit=kWh
